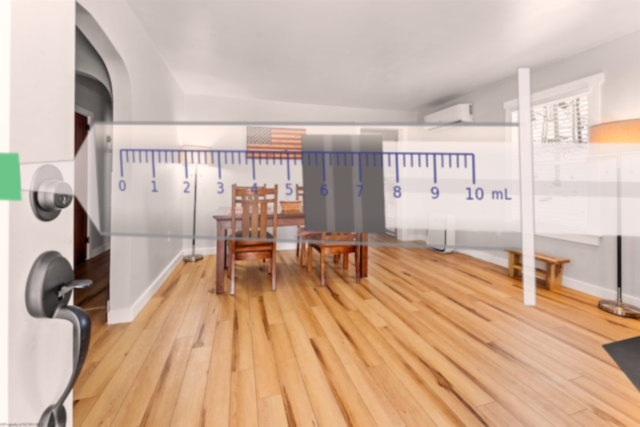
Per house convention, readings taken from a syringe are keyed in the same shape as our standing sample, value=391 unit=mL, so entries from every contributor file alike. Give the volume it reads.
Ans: value=5.4 unit=mL
